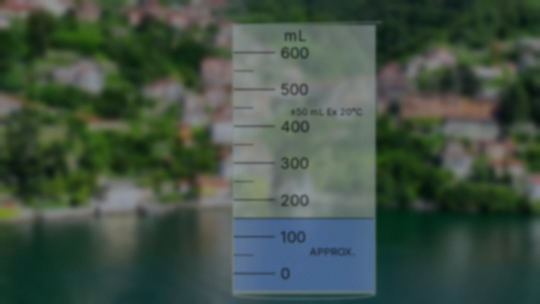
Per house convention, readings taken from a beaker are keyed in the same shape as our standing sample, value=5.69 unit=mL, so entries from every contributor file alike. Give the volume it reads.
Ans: value=150 unit=mL
